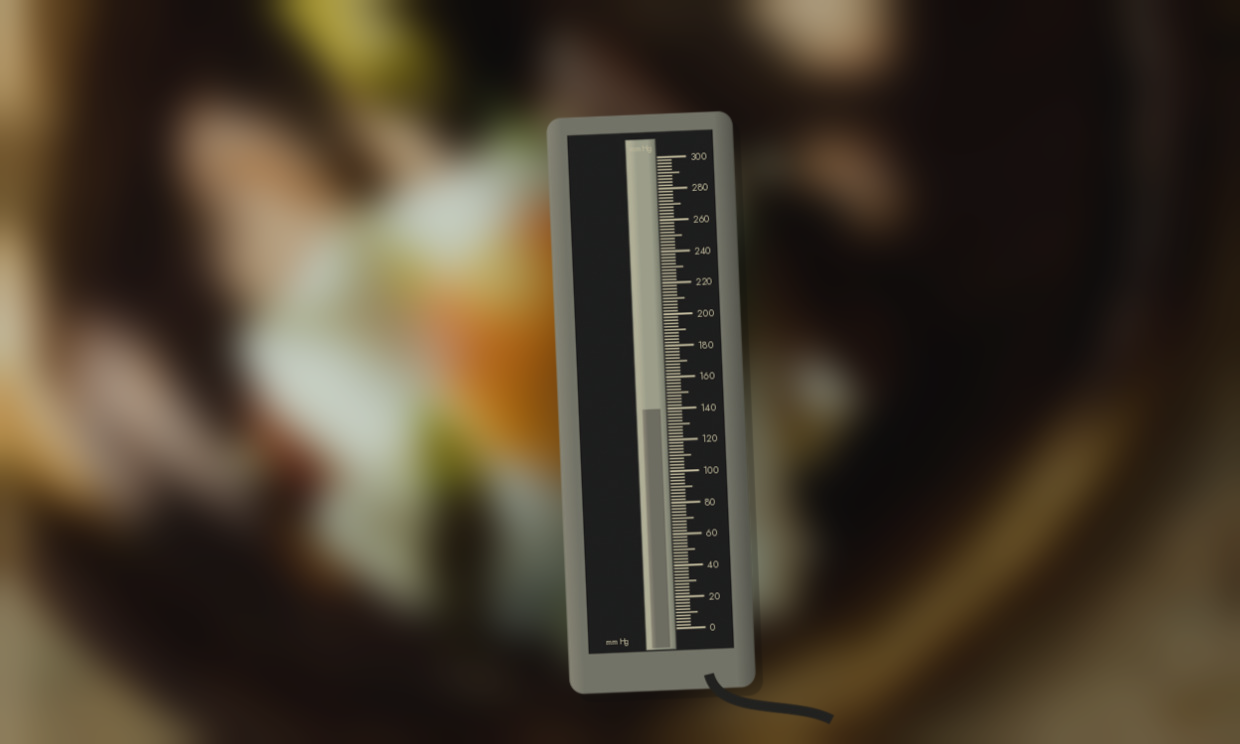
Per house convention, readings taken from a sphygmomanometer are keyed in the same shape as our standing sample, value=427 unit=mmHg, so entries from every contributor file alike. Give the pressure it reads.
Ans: value=140 unit=mmHg
